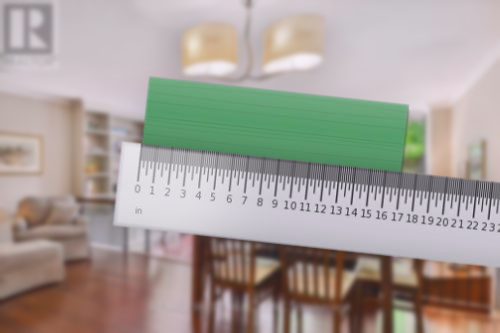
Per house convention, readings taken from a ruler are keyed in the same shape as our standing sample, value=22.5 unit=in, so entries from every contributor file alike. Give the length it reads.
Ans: value=17 unit=in
